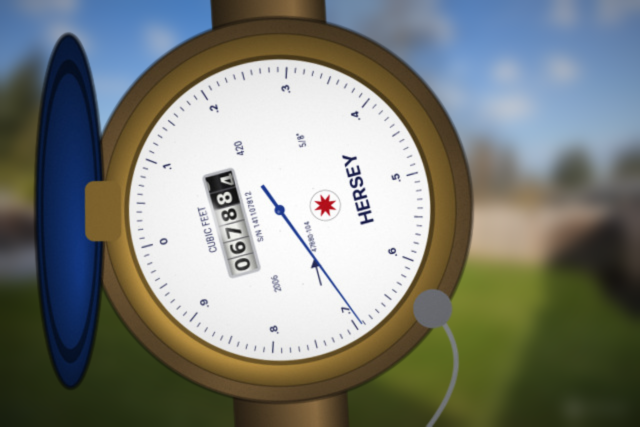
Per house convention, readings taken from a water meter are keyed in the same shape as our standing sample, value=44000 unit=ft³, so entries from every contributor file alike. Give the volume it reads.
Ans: value=67883.69 unit=ft³
